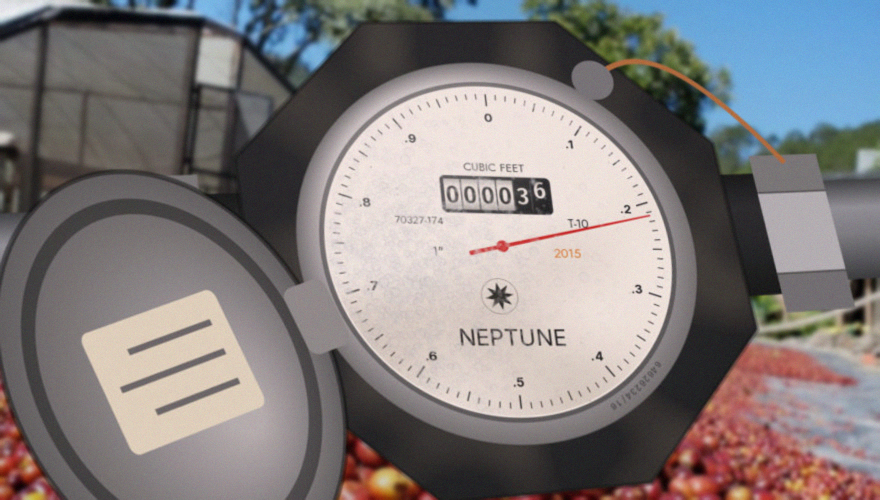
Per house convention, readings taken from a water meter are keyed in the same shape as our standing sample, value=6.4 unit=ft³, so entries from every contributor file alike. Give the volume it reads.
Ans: value=36.21 unit=ft³
